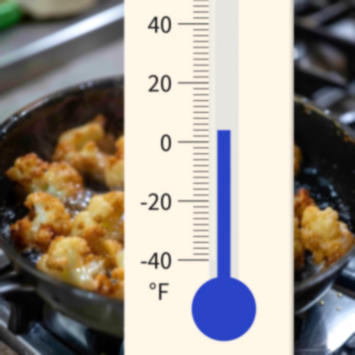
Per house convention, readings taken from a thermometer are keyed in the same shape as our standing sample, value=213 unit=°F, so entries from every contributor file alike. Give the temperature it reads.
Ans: value=4 unit=°F
